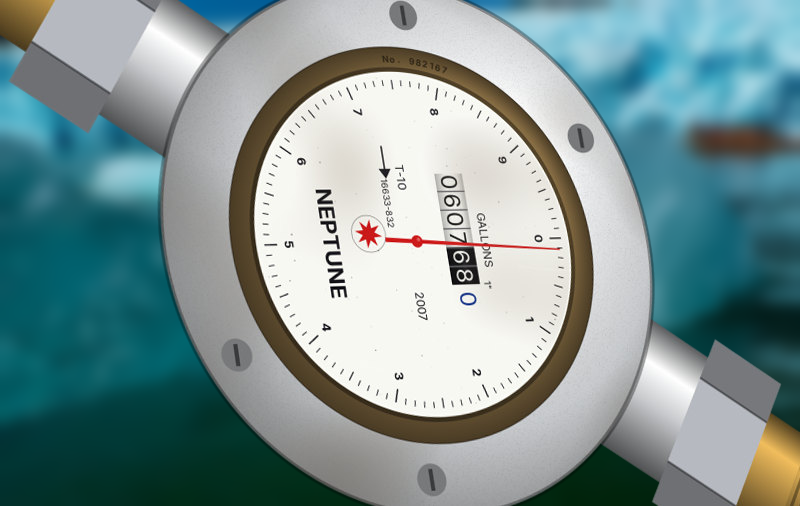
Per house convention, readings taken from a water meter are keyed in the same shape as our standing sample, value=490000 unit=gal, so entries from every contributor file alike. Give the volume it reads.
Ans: value=607680.1 unit=gal
